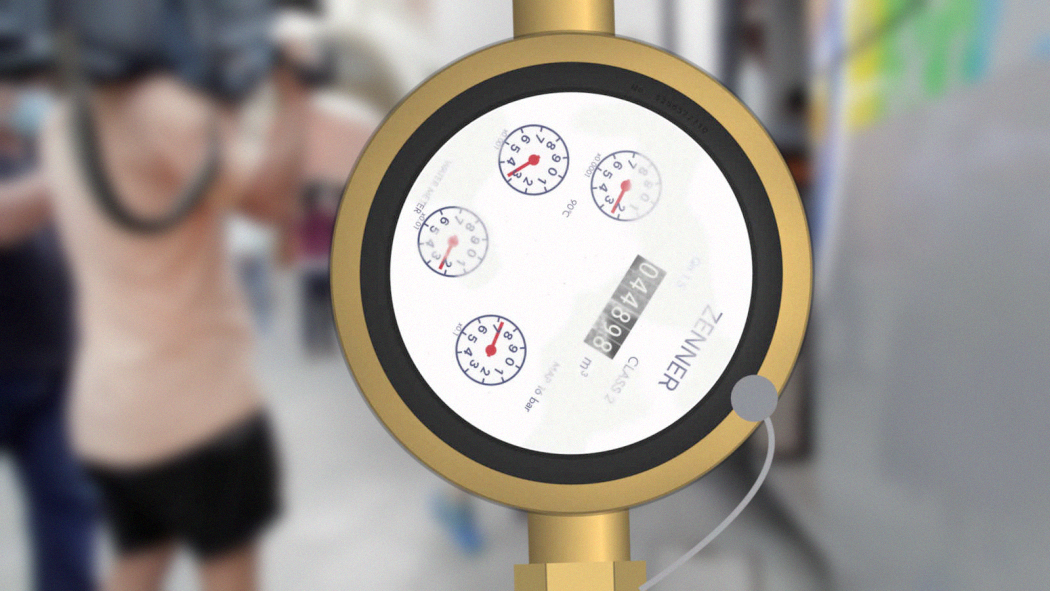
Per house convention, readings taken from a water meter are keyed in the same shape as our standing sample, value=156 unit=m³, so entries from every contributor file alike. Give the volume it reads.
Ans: value=44898.7232 unit=m³
